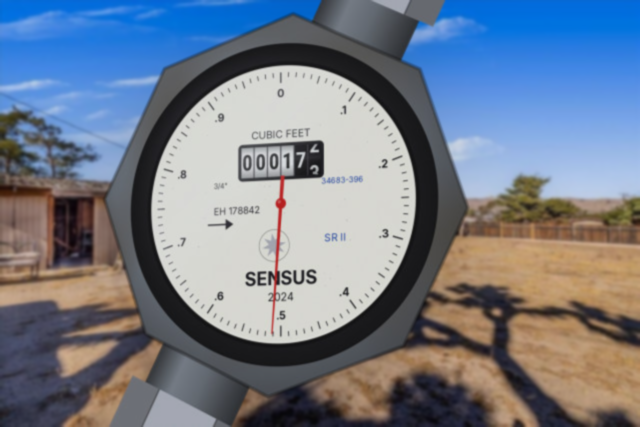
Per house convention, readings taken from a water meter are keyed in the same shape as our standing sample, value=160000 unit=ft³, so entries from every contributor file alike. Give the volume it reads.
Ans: value=172.51 unit=ft³
